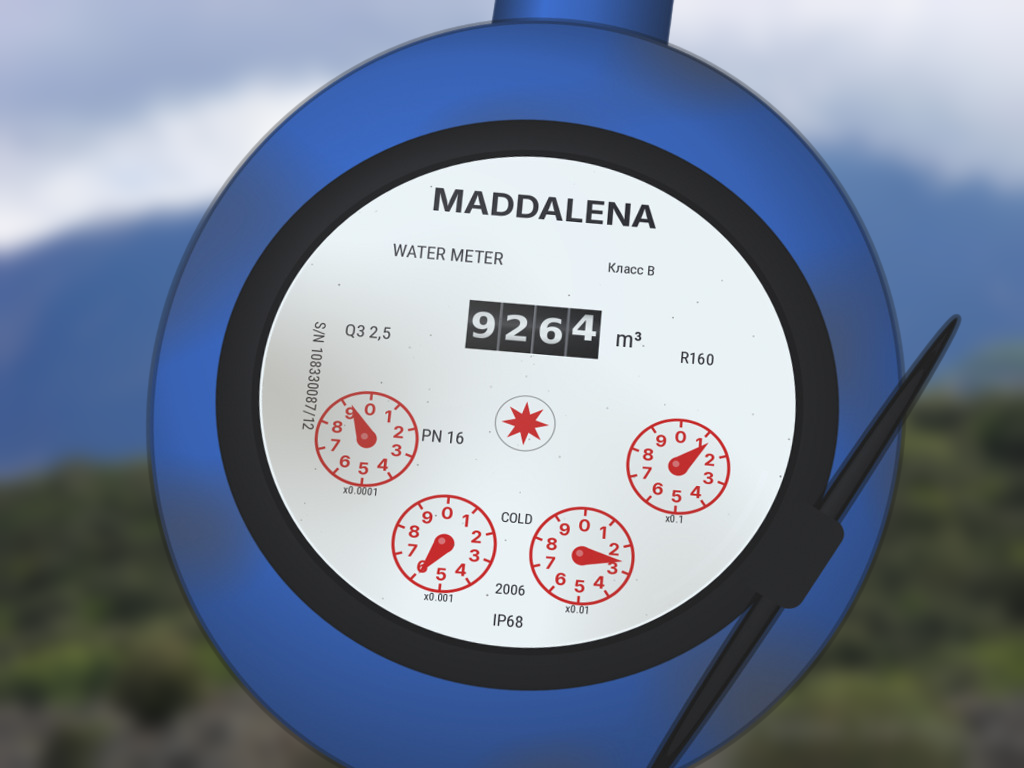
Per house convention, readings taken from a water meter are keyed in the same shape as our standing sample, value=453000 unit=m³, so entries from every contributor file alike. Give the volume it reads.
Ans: value=9264.1259 unit=m³
